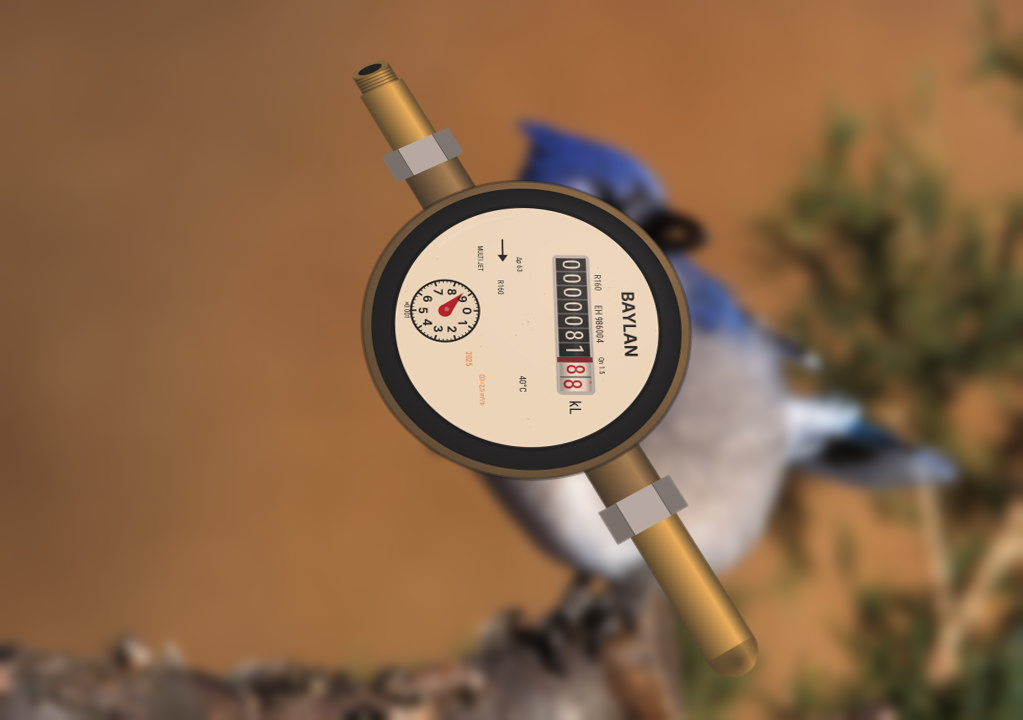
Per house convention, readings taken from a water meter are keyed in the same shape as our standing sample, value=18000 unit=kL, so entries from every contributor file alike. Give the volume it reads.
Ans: value=81.878 unit=kL
